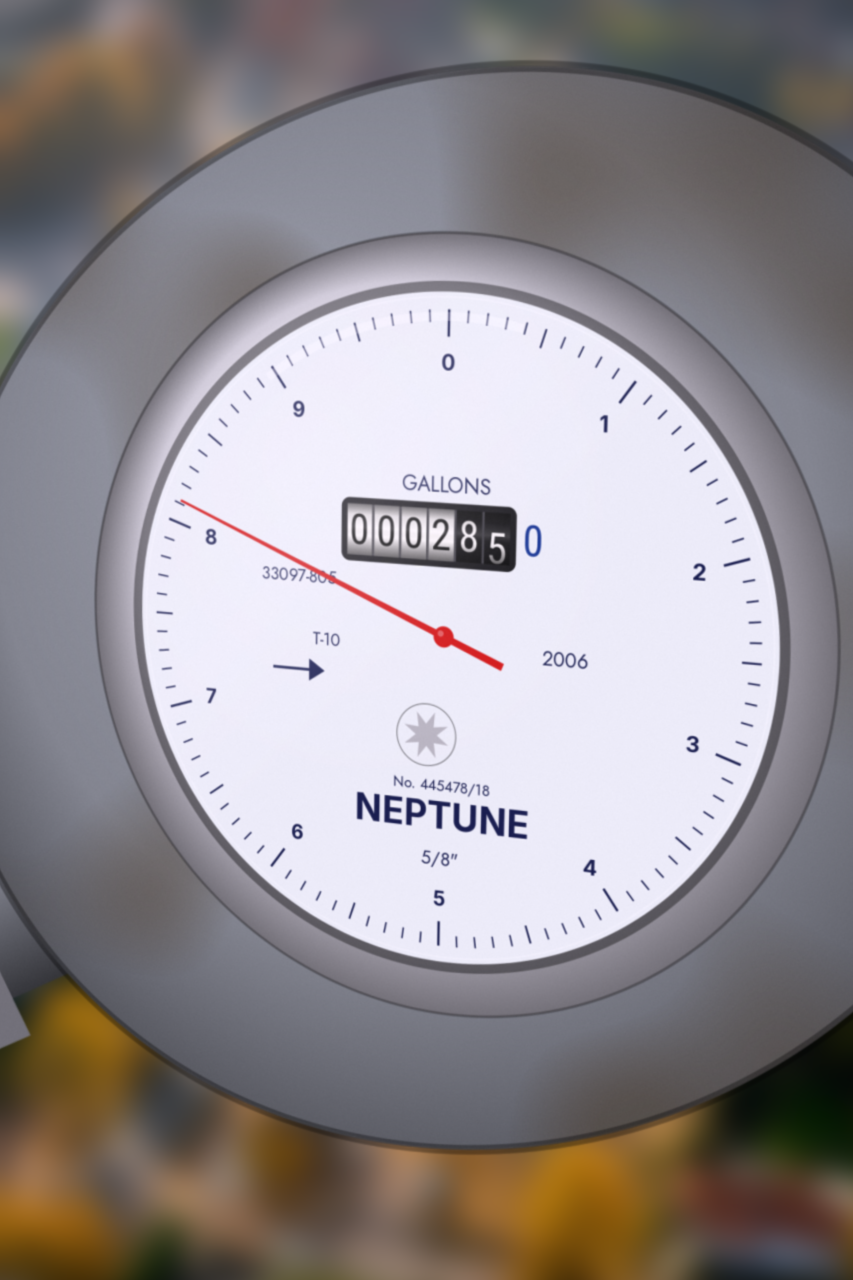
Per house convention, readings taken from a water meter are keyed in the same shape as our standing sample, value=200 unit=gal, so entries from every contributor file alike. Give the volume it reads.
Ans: value=2848.1 unit=gal
